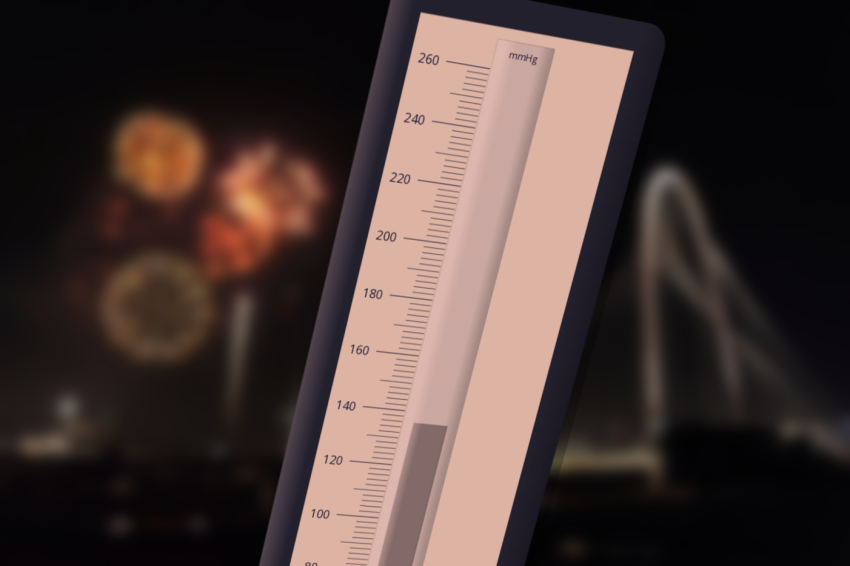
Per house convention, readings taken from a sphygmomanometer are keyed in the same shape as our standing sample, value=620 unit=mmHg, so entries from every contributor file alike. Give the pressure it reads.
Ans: value=136 unit=mmHg
